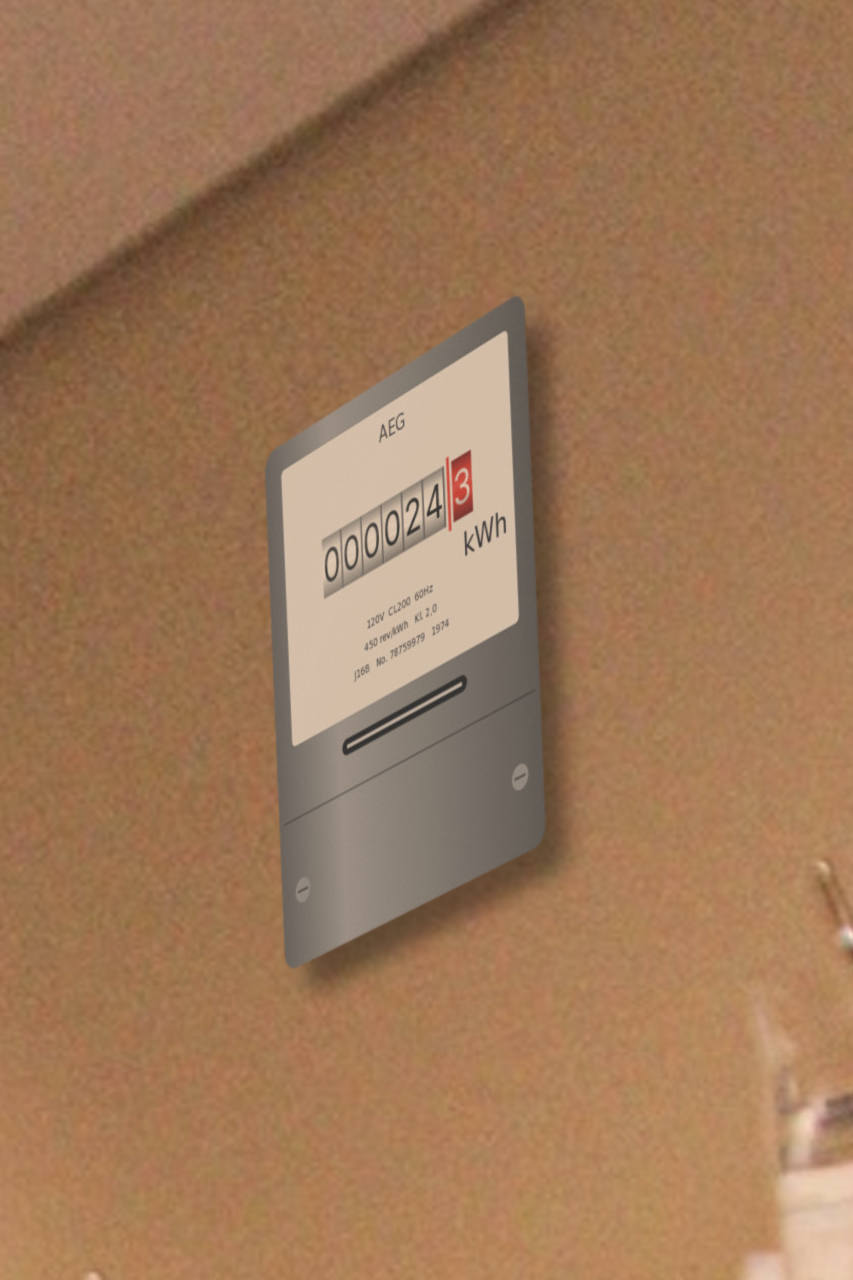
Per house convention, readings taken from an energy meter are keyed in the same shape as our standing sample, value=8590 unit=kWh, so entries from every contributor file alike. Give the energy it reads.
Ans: value=24.3 unit=kWh
